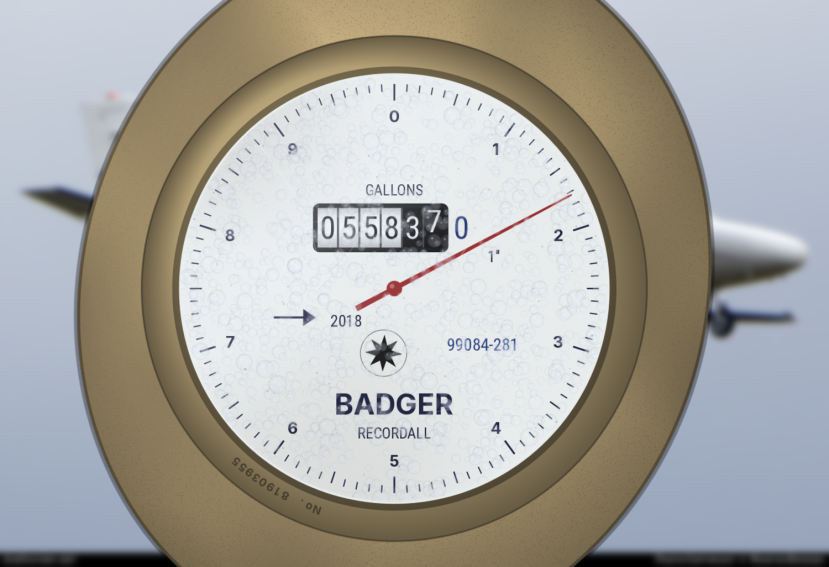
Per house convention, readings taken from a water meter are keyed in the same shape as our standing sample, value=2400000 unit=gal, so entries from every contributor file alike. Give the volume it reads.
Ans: value=558371.7 unit=gal
